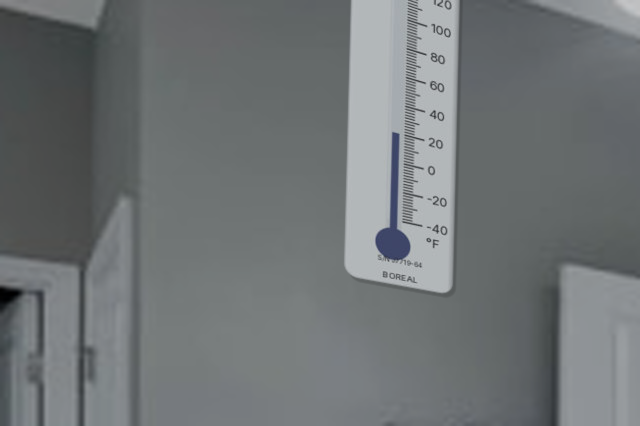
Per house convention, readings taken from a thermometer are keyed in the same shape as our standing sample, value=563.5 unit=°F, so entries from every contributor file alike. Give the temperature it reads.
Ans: value=20 unit=°F
